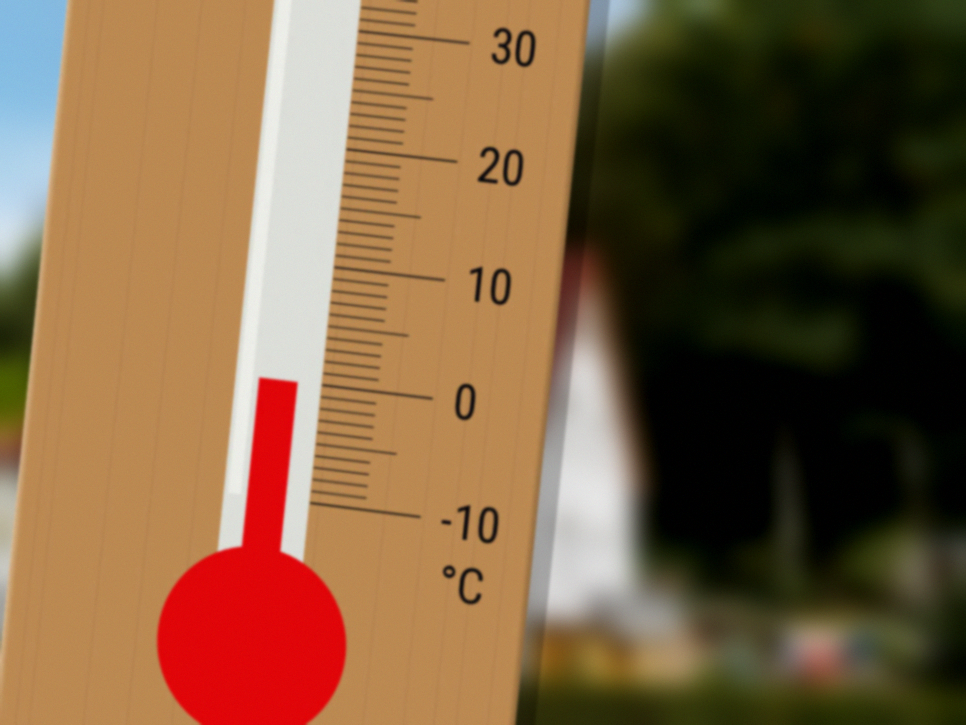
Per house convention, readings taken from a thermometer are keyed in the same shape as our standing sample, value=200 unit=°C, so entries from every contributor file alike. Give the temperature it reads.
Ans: value=0 unit=°C
